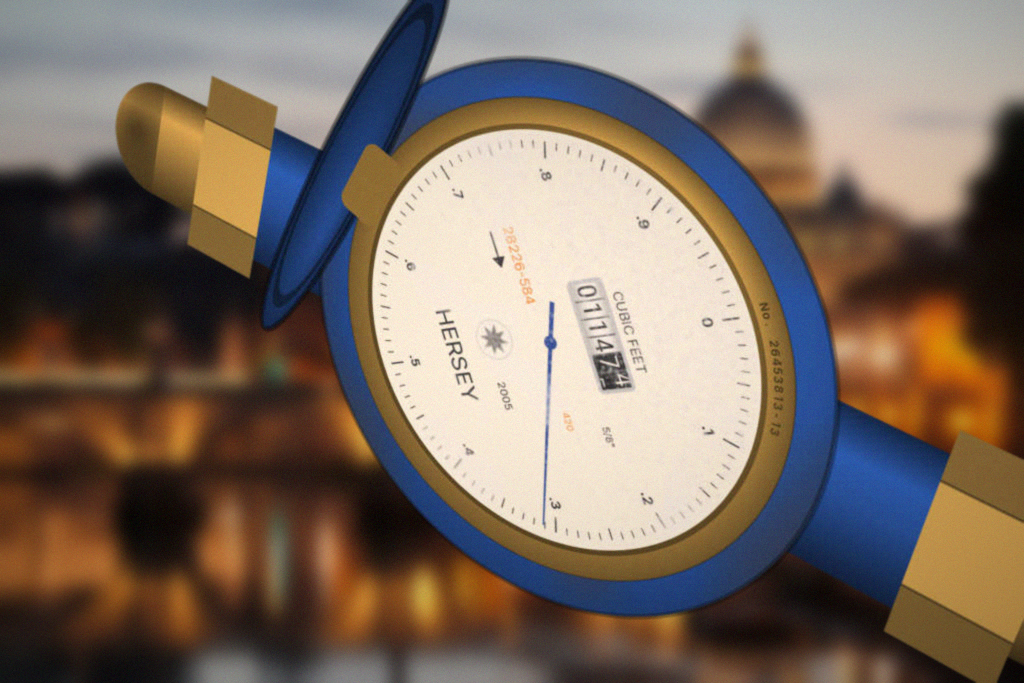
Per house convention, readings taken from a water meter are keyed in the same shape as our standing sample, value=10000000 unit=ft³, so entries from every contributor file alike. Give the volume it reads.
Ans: value=11474.31 unit=ft³
